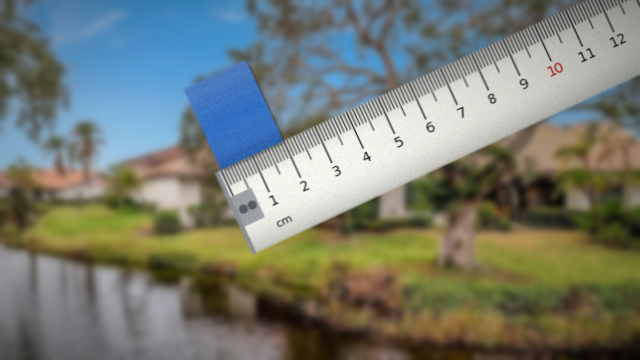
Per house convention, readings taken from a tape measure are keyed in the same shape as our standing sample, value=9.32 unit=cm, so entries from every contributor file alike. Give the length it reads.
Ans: value=2 unit=cm
